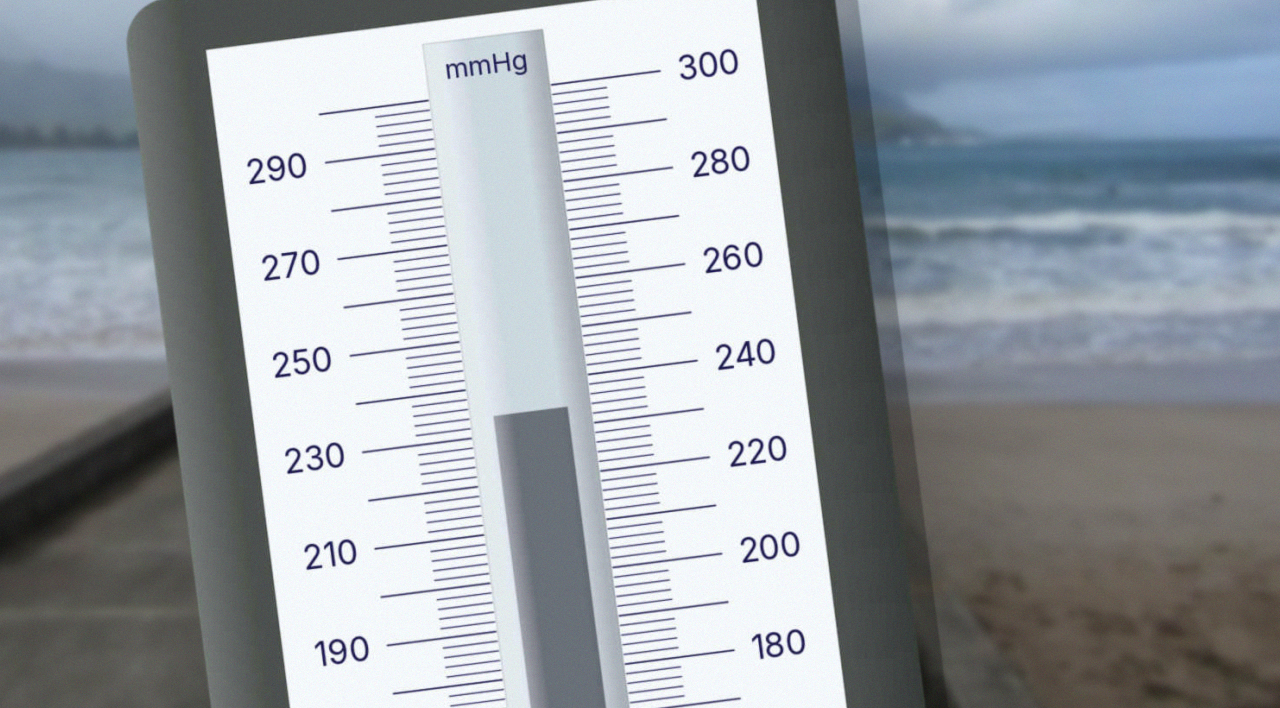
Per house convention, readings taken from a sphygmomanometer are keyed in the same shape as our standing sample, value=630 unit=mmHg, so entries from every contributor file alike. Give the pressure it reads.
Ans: value=234 unit=mmHg
